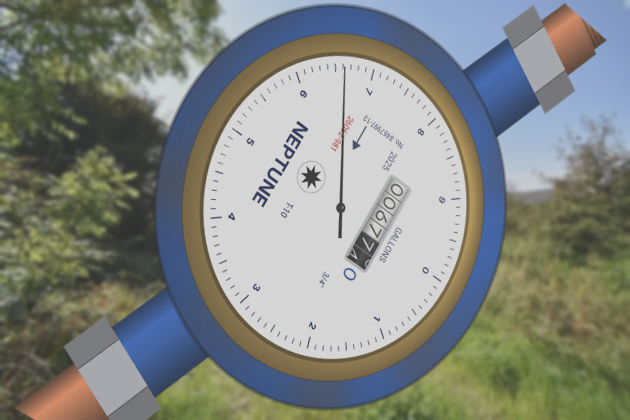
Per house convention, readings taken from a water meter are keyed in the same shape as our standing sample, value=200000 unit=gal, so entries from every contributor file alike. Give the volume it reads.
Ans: value=67736.6 unit=gal
